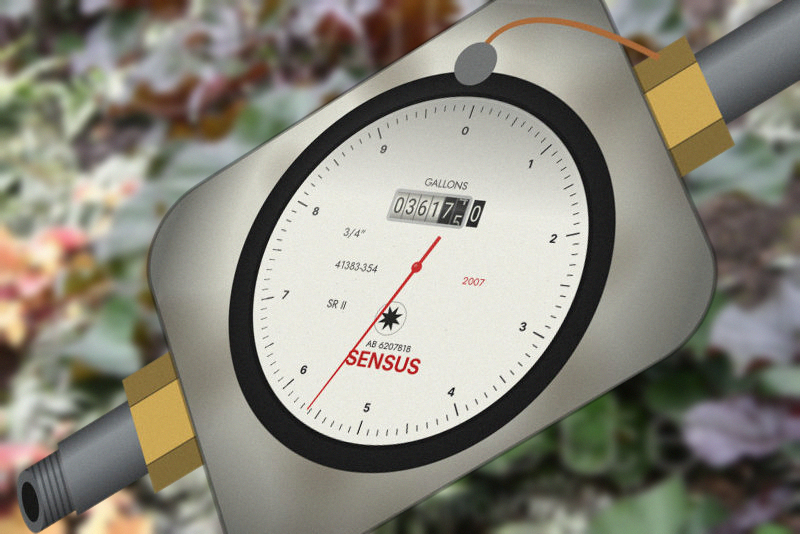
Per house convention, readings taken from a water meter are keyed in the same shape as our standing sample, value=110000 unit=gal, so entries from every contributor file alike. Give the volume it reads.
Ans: value=361745.6 unit=gal
